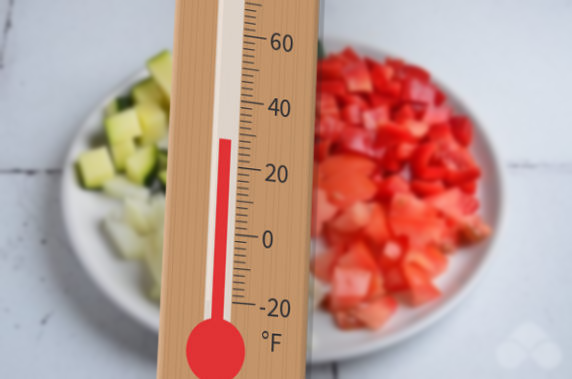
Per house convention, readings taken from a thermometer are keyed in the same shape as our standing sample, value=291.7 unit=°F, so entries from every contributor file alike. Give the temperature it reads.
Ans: value=28 unit=°F
